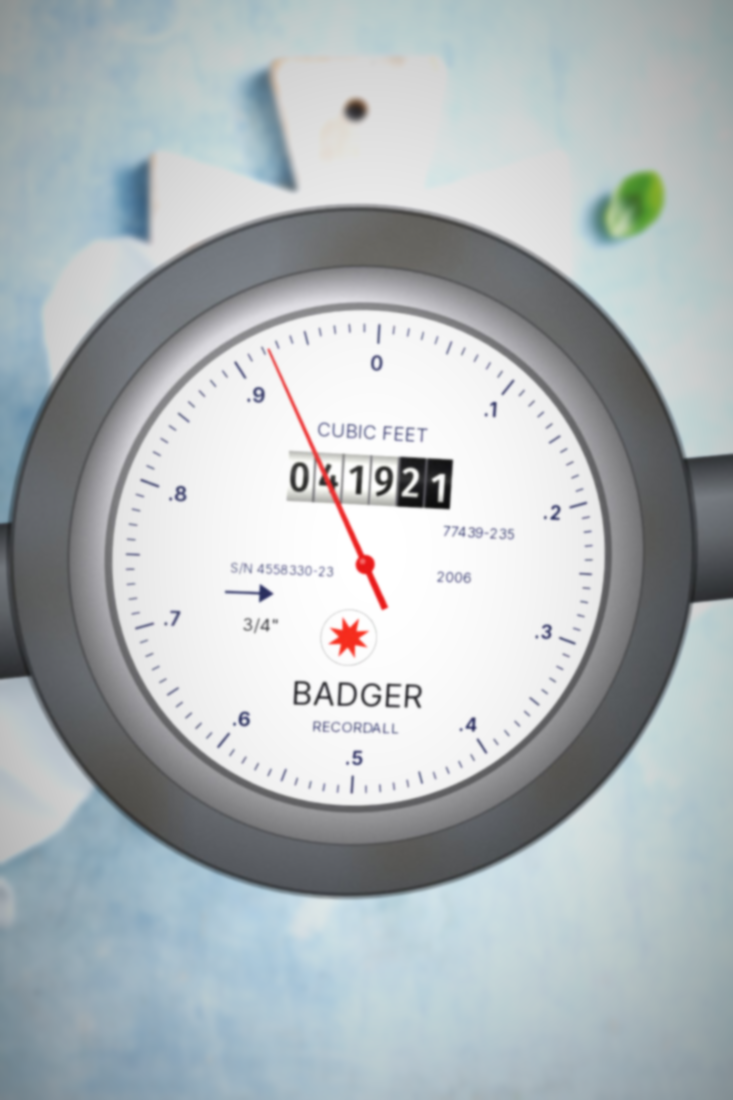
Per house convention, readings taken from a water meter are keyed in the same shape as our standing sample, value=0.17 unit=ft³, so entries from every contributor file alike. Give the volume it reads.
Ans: value=41920.92 unit=ft³
